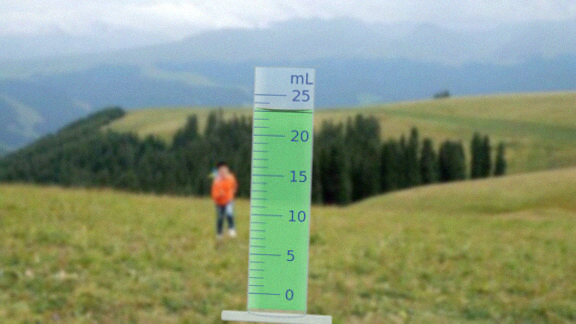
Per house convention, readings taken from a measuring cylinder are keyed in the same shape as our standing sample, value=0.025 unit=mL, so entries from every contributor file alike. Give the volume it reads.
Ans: value=23 unit=mL
